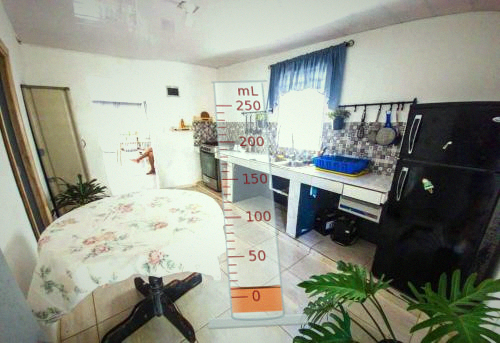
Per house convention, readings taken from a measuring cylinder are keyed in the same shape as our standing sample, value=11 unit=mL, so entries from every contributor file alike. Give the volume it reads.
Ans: value=10 unit=mL
